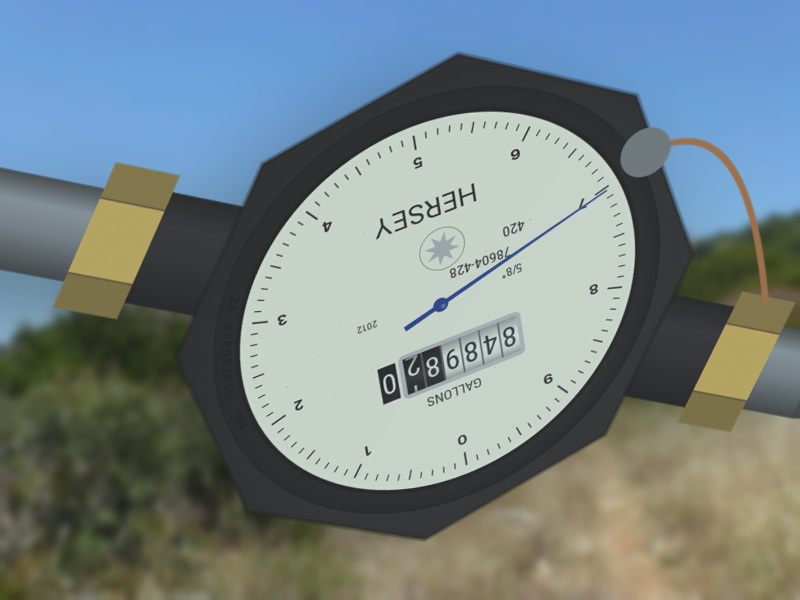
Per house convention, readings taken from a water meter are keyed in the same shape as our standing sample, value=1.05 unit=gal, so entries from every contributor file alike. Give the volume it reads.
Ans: value=8489817.0 unit=gal
